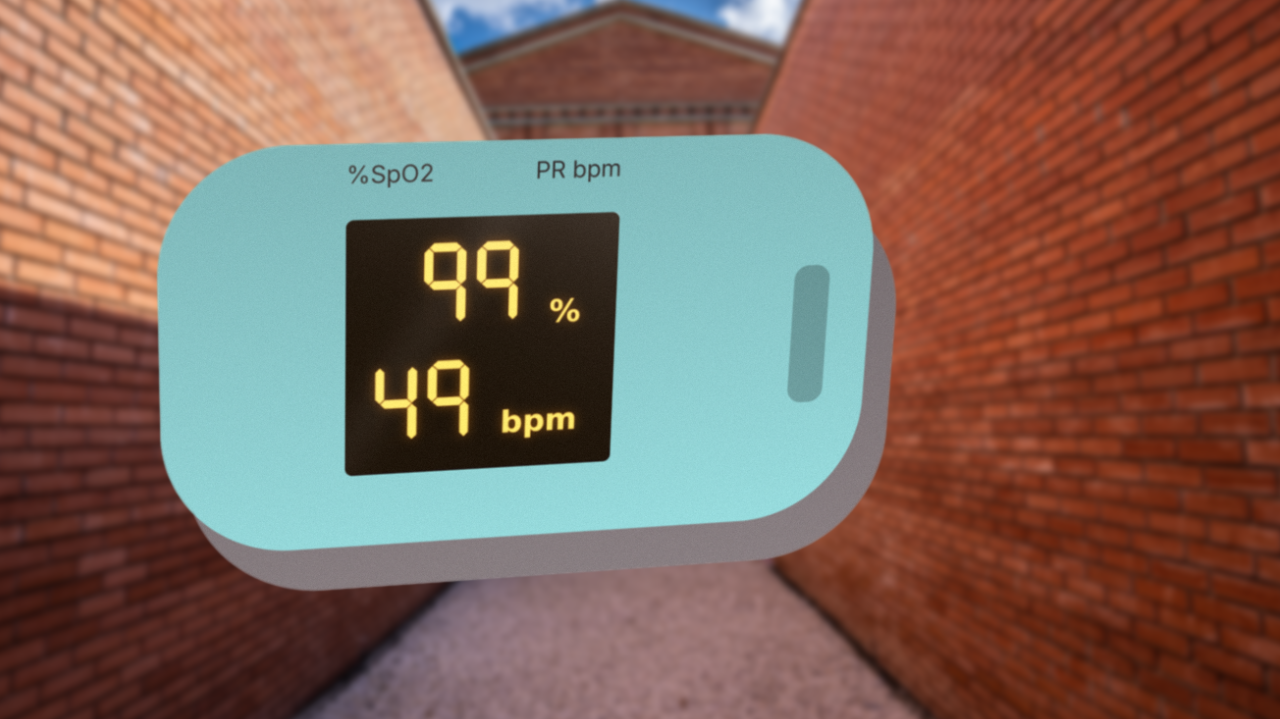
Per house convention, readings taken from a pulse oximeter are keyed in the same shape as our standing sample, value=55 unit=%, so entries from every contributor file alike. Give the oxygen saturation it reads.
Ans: value=99 unit=%
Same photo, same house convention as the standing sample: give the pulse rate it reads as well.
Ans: value=49 unit=bpm
